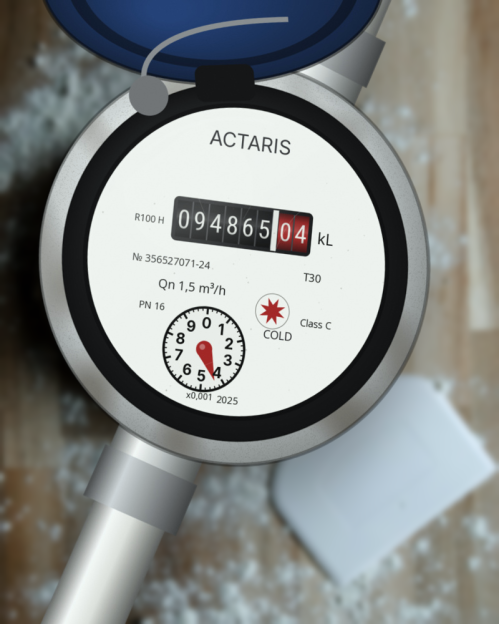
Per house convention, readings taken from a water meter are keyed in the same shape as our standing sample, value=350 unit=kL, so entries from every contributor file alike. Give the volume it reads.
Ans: value=94865.044 unit=kL
